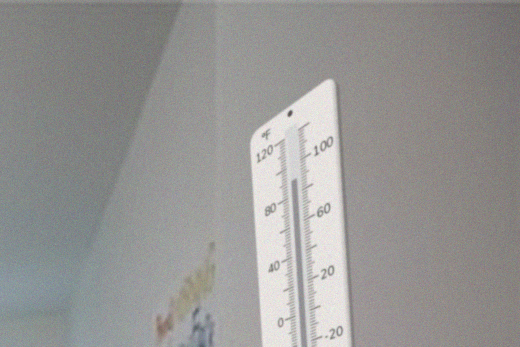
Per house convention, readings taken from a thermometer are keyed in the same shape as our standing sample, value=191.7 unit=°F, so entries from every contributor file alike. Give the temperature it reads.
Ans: value=90 unit=°F
